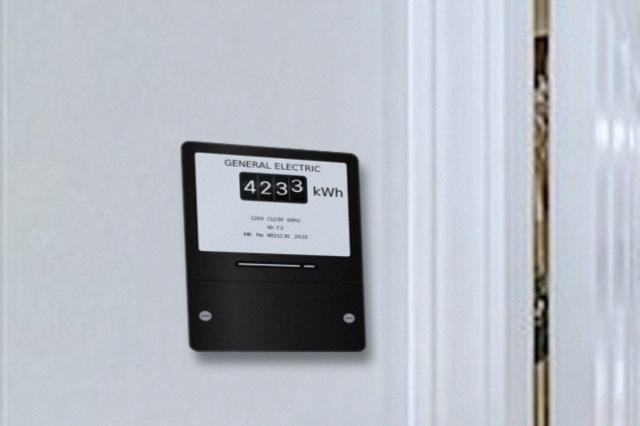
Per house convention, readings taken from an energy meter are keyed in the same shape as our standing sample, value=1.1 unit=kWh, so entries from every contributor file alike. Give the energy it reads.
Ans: value=4233 unit=kWh
